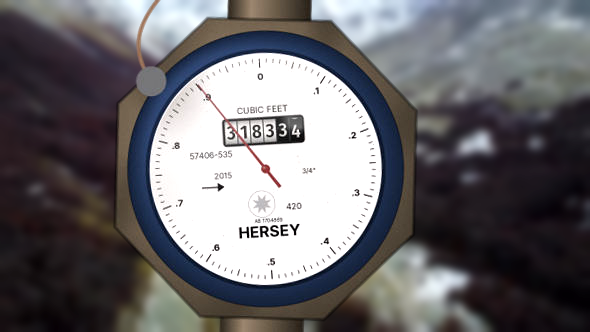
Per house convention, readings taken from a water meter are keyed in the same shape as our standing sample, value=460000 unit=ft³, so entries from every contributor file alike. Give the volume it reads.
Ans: value=318333.90 unit=ft³
